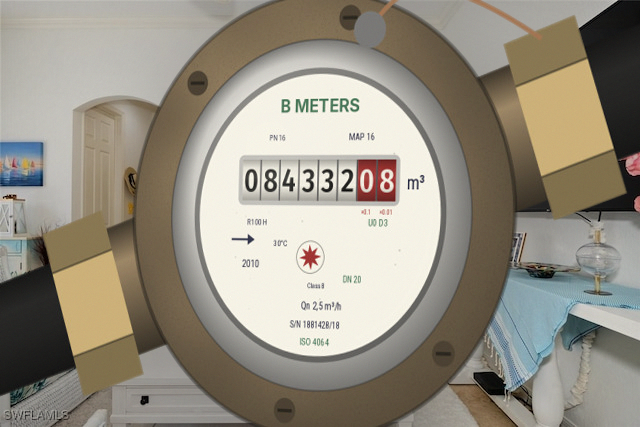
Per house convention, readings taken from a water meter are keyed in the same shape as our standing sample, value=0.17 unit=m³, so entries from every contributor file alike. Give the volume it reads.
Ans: value=84332.08 unit=m³
